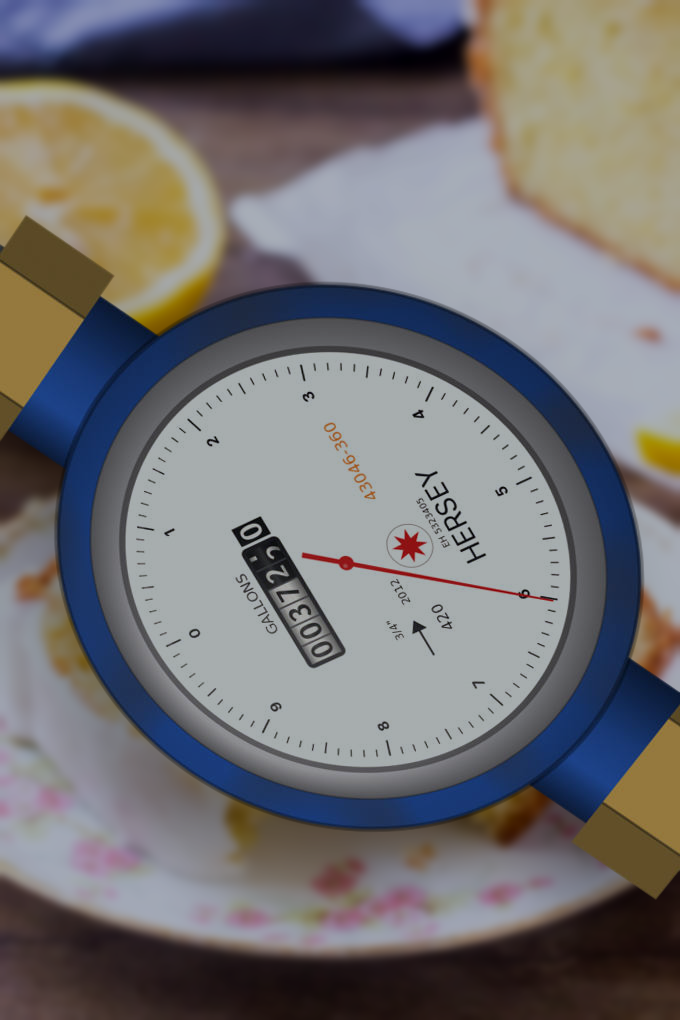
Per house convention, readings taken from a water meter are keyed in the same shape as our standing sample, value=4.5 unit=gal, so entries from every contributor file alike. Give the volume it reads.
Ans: value=37216.0 unit=gal
